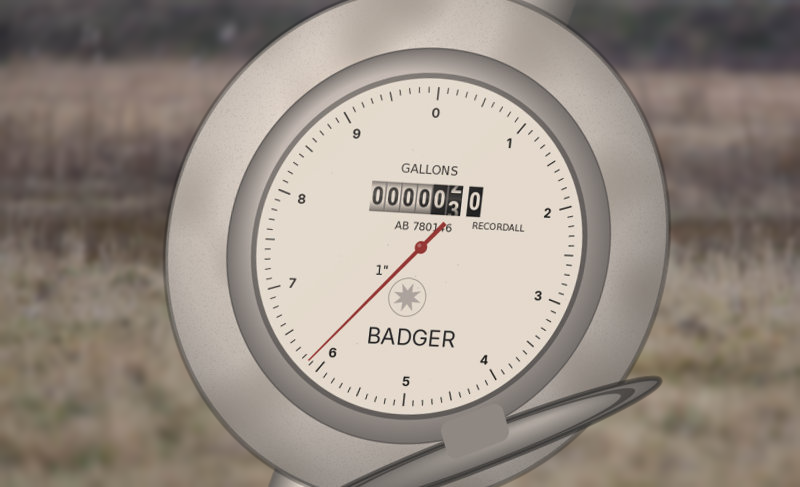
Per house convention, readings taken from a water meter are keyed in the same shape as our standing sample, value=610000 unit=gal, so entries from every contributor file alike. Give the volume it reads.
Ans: value=26.1 unit=gal
